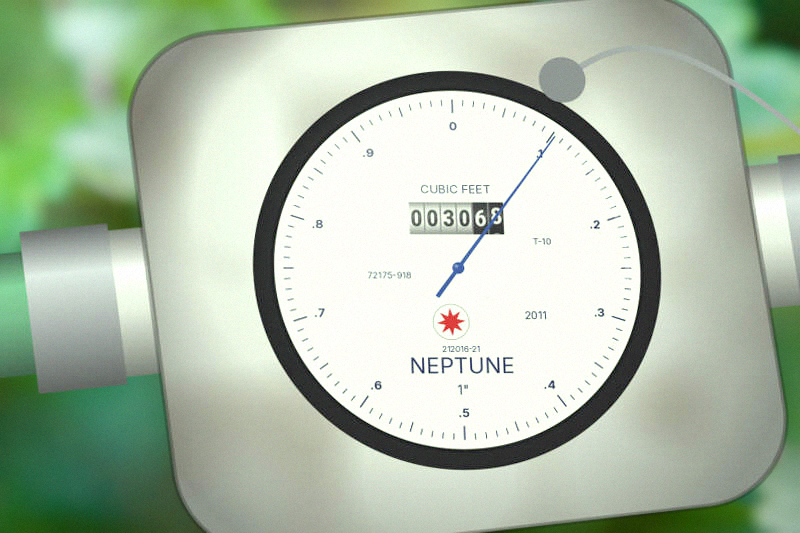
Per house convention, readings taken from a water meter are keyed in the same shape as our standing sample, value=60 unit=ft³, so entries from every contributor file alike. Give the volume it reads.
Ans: value=3068.10 unit=ft³
